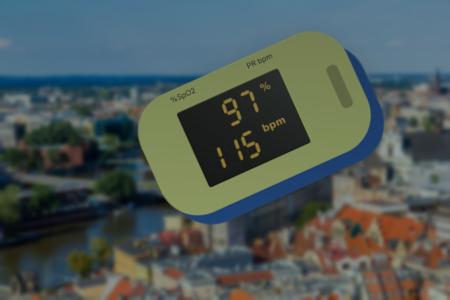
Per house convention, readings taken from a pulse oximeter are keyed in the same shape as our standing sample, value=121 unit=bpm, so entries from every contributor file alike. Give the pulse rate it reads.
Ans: value=115 unit=bpm
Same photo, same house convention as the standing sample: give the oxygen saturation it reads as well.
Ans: value=97 unit=%
